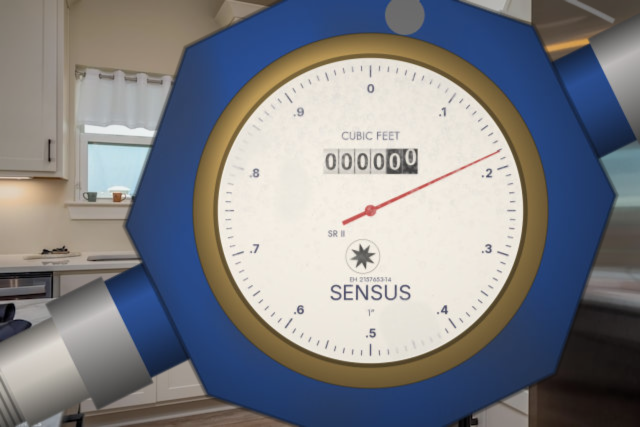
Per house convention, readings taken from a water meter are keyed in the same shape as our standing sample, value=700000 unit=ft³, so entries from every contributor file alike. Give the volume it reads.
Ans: value=0.18 unit=ft³
